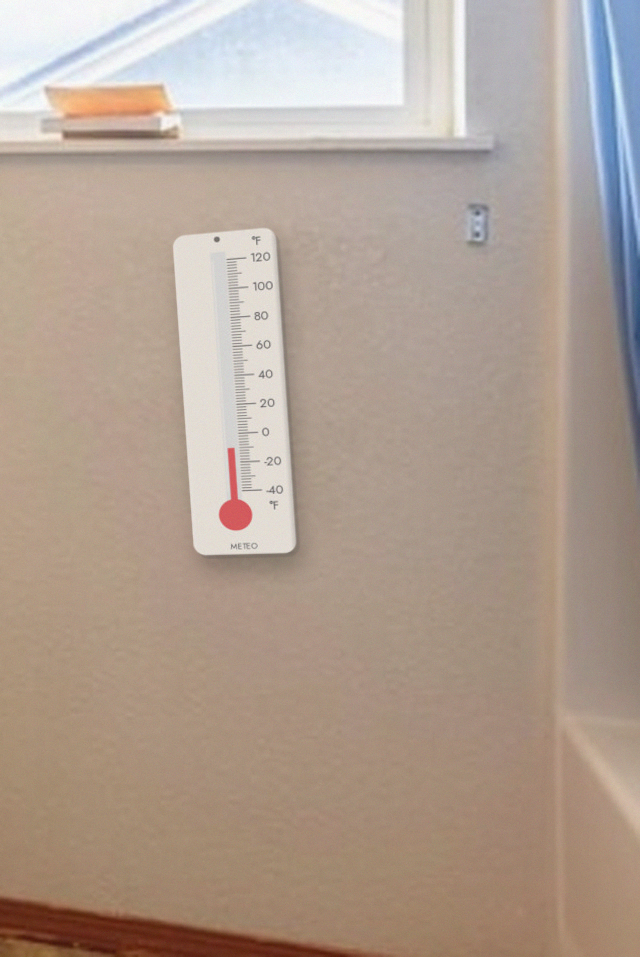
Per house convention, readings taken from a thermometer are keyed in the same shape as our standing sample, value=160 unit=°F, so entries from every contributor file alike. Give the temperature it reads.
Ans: value=-10 unit=°F
